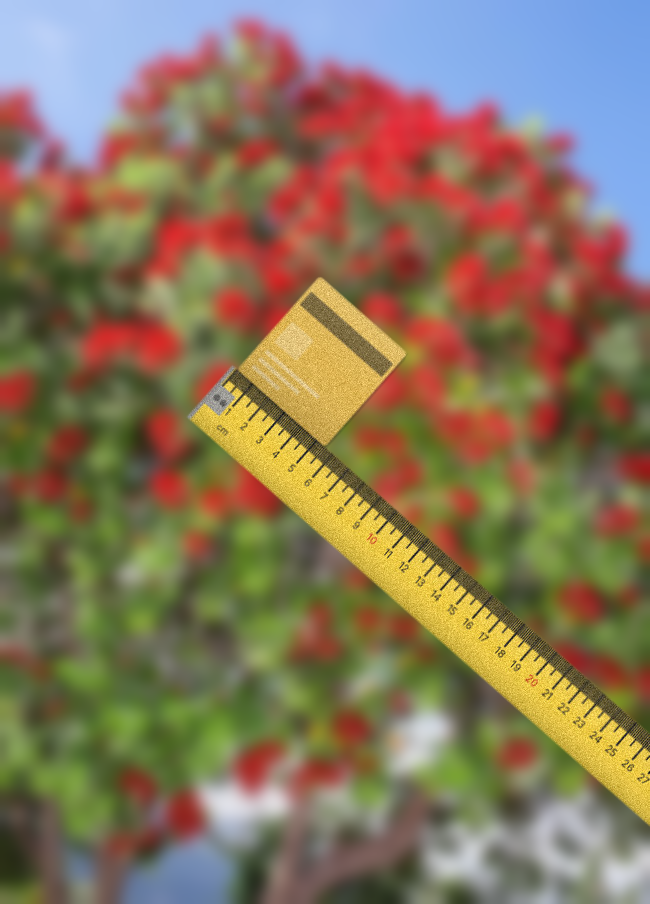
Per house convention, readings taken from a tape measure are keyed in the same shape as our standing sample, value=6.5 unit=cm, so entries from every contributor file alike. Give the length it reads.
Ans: value=5.5 unit=cm
